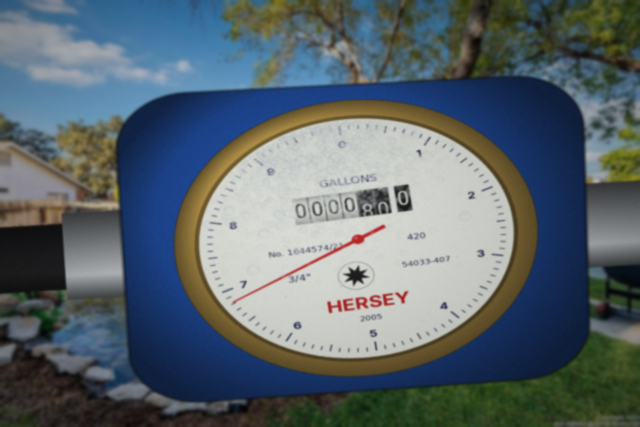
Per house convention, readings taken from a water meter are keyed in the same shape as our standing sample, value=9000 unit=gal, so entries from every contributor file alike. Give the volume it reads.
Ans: value=796.8 unit=gal
